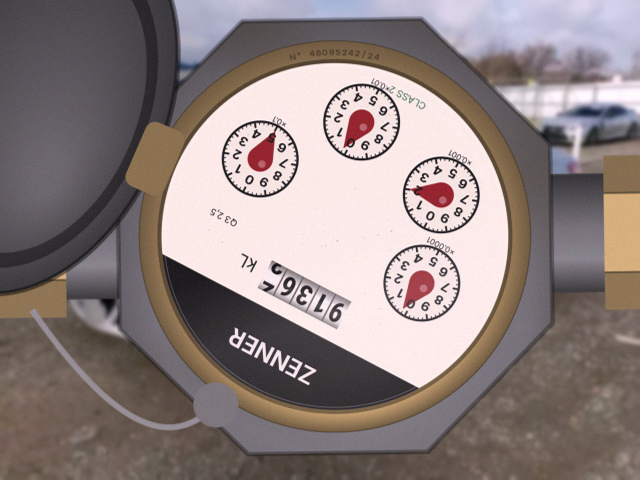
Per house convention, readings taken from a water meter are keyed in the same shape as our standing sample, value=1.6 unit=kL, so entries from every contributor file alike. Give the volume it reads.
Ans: value=91362.5020 unit=kL
